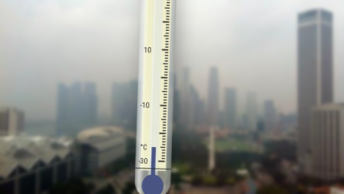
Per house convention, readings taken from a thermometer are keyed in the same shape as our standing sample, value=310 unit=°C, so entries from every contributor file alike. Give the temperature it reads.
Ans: value=-25 unit=°C
